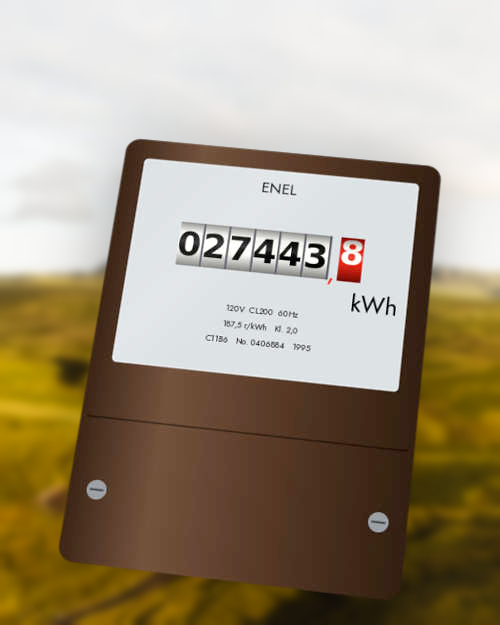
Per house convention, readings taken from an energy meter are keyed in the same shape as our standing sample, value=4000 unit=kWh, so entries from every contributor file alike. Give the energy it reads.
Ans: value=27443.8 unit=kWh
